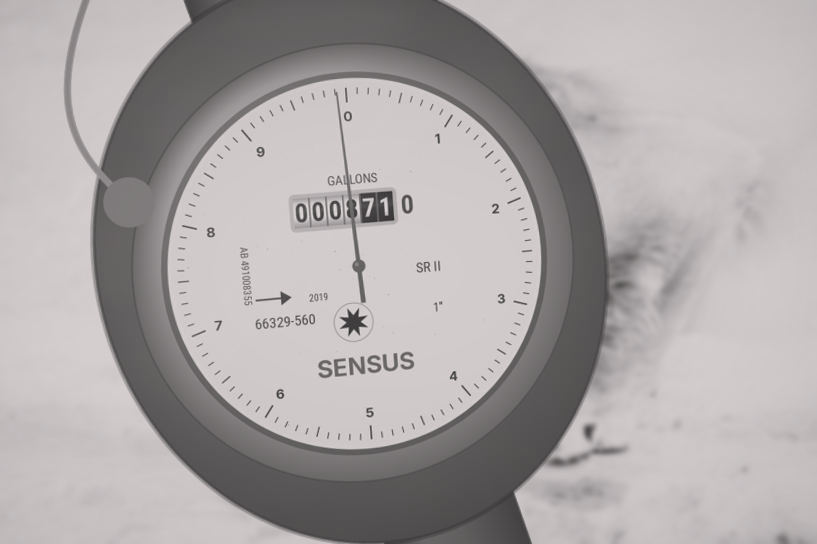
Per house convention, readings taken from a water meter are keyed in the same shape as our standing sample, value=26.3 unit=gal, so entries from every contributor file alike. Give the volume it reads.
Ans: value=8709.9 unit=gal
